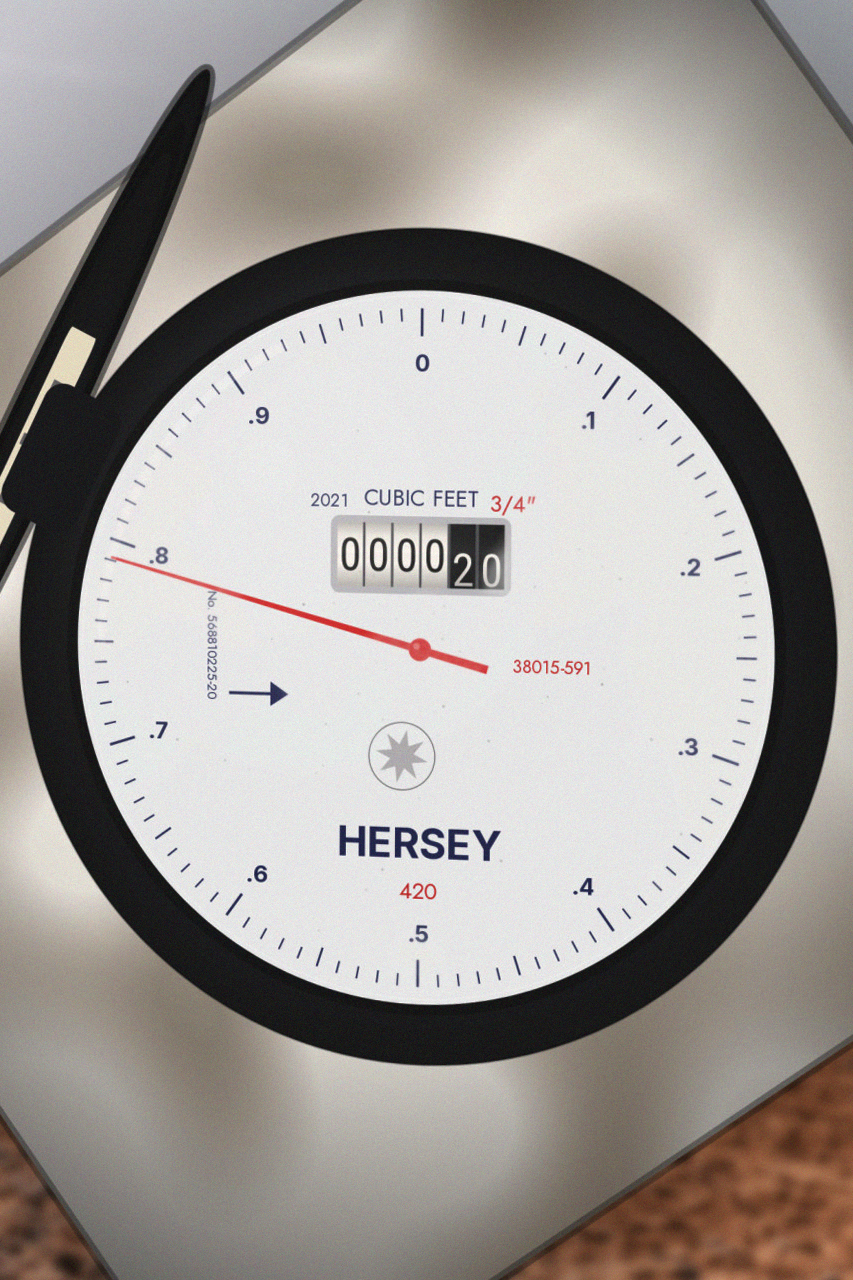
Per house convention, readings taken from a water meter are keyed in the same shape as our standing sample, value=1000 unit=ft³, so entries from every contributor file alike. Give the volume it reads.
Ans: value=19.79 unit=ft³
